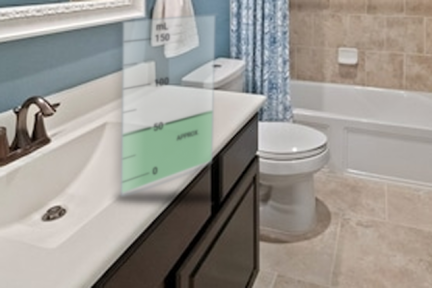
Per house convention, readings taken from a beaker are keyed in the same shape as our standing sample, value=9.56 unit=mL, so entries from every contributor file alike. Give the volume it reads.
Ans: value=50 unit=mL
